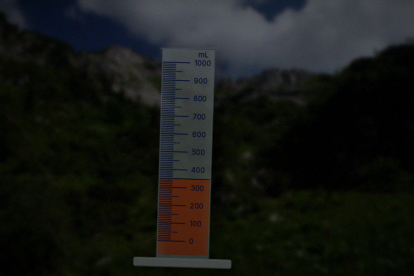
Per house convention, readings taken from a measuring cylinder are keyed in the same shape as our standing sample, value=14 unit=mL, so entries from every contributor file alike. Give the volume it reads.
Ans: value=350 unit=mL
